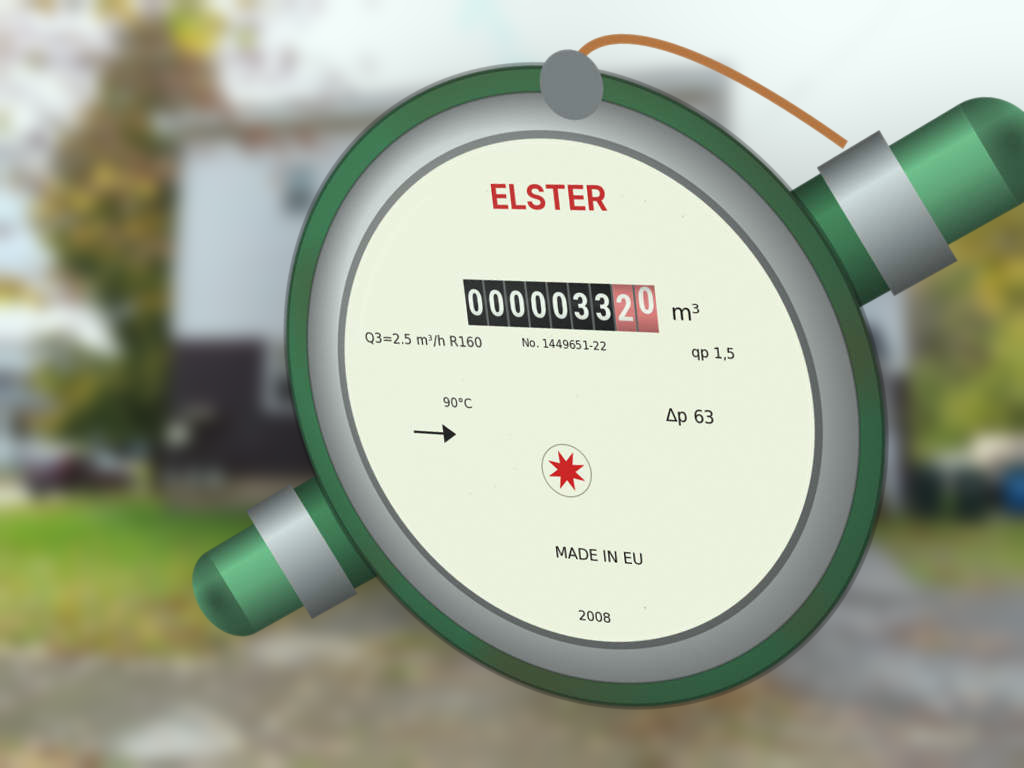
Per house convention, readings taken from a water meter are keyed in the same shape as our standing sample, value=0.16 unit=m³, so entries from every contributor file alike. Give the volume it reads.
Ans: value=33.20 unit=m³
